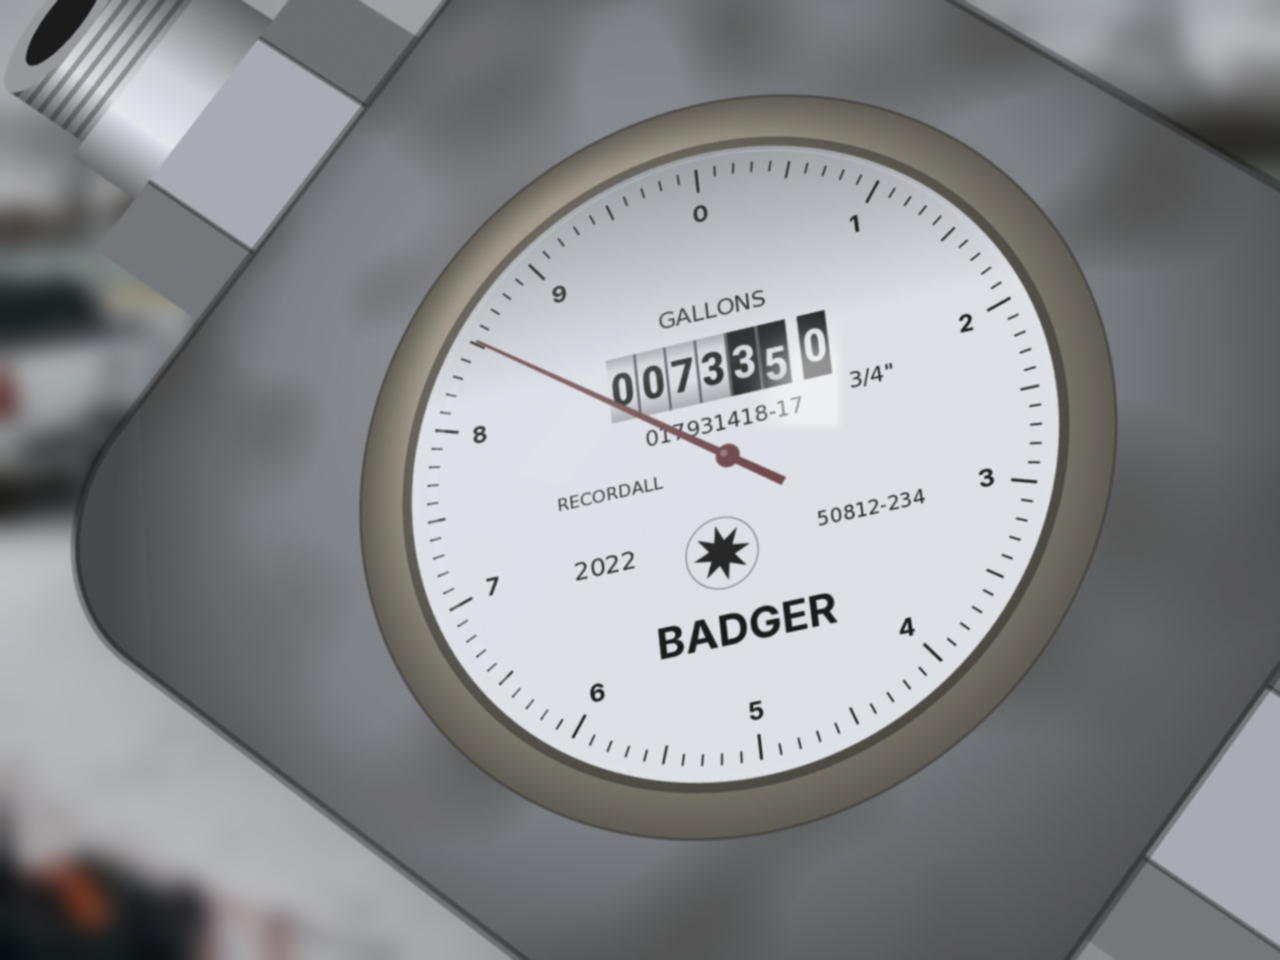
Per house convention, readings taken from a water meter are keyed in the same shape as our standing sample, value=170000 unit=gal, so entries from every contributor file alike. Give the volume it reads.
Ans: value=73348.5 unit=gal
